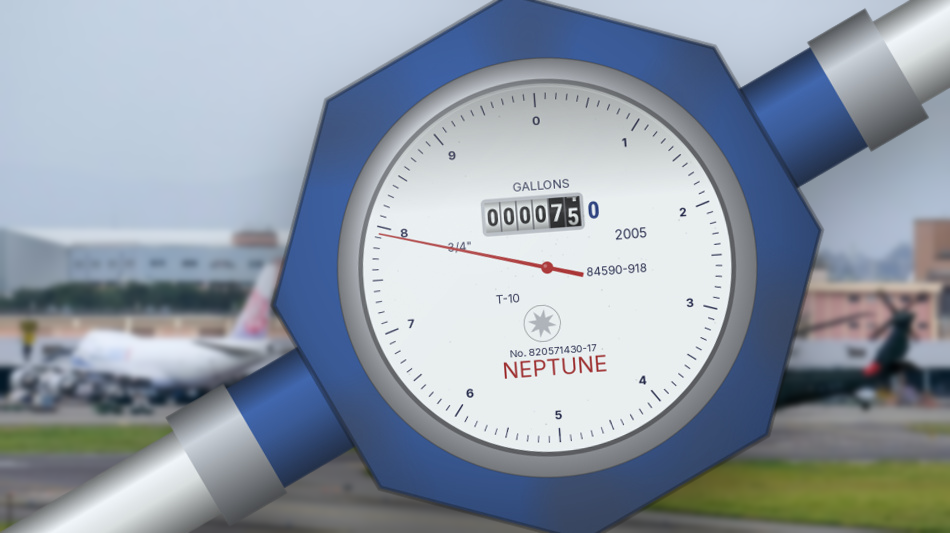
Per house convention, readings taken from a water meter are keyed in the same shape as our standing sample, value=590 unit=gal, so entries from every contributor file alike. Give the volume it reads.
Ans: value=747.9 unit=gal
